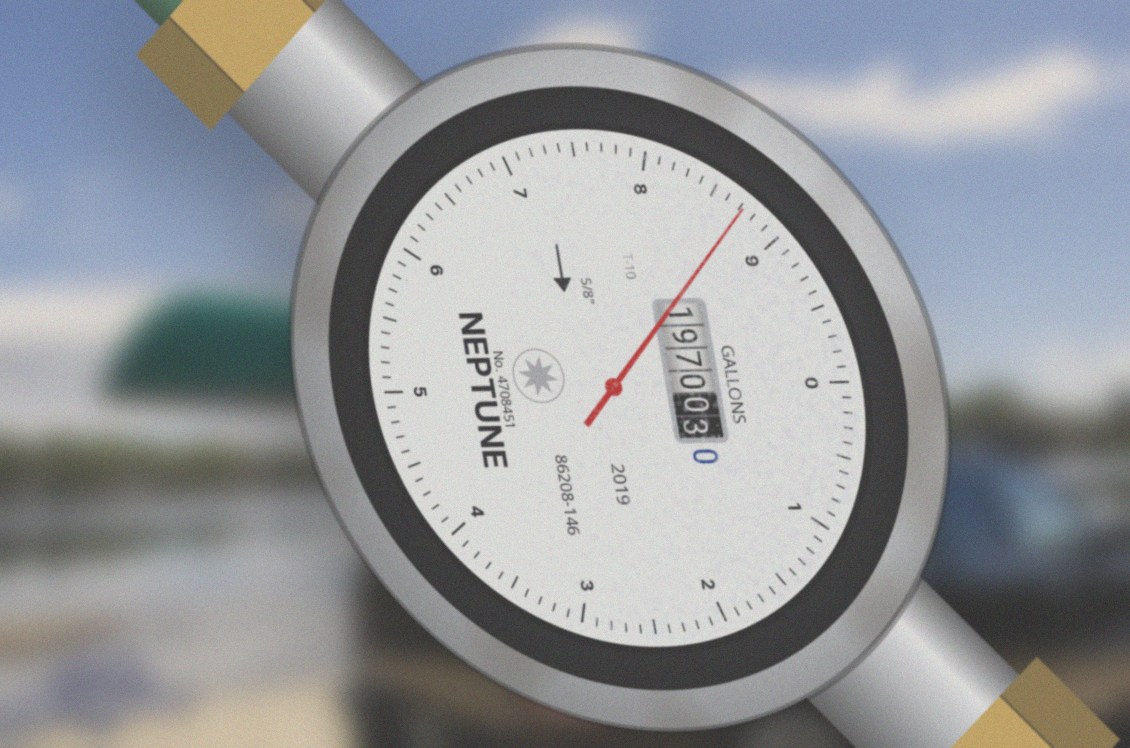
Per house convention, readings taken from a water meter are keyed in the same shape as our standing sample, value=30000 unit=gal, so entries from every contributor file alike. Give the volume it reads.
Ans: value=1970028.7 unit=gal
